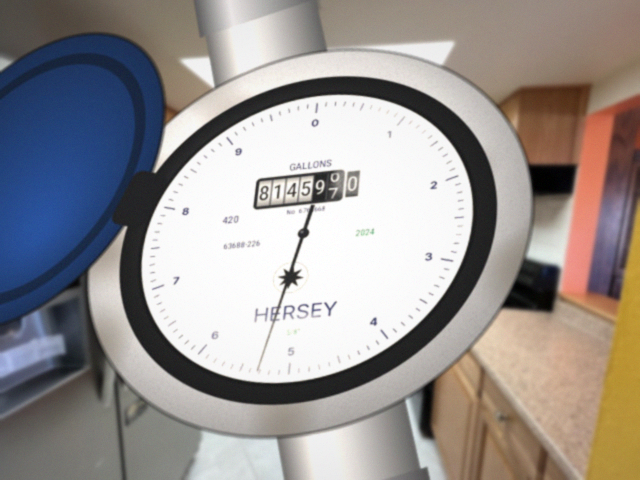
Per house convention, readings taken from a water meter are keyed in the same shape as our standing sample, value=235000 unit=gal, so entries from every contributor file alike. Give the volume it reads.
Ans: value=8145965.3 unit=gal
